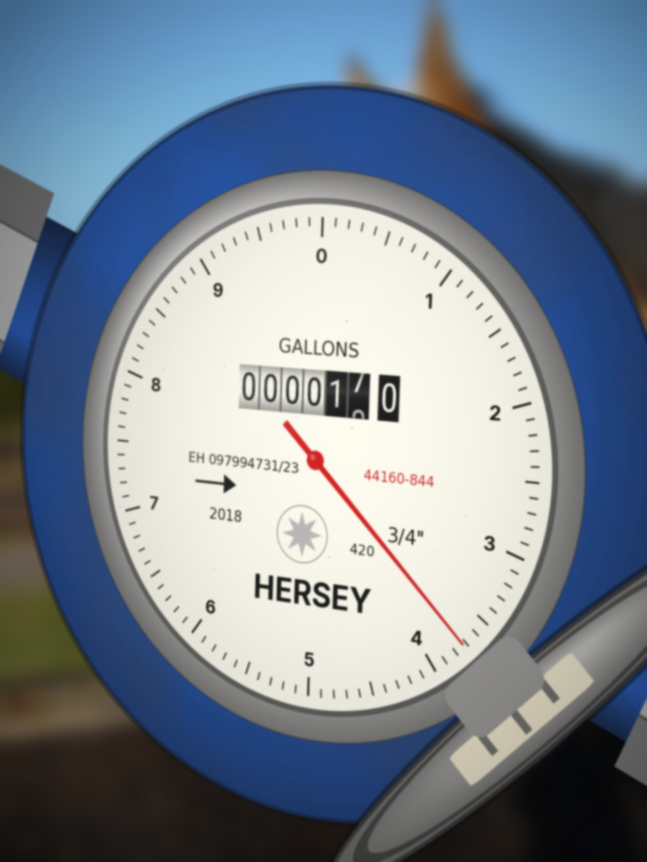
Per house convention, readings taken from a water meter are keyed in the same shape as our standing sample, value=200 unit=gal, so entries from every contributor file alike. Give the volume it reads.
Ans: value=173.7 unit=gal
